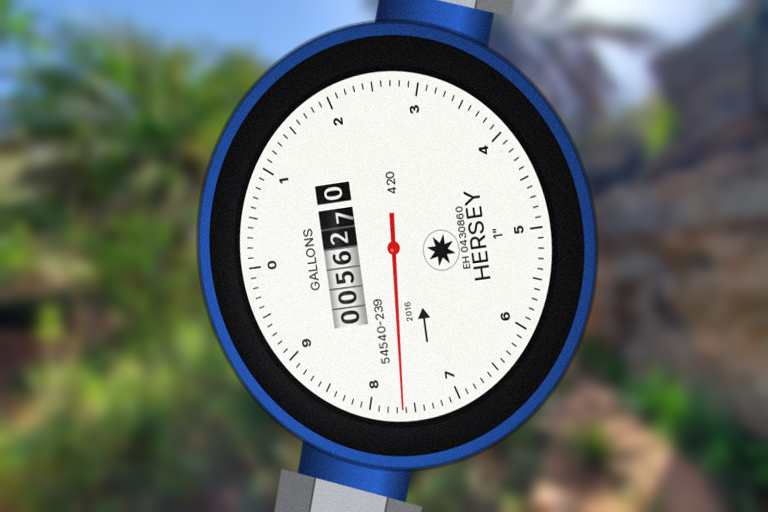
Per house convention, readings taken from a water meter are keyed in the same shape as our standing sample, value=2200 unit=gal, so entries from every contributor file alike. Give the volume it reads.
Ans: value=56267.6 unit=gal
